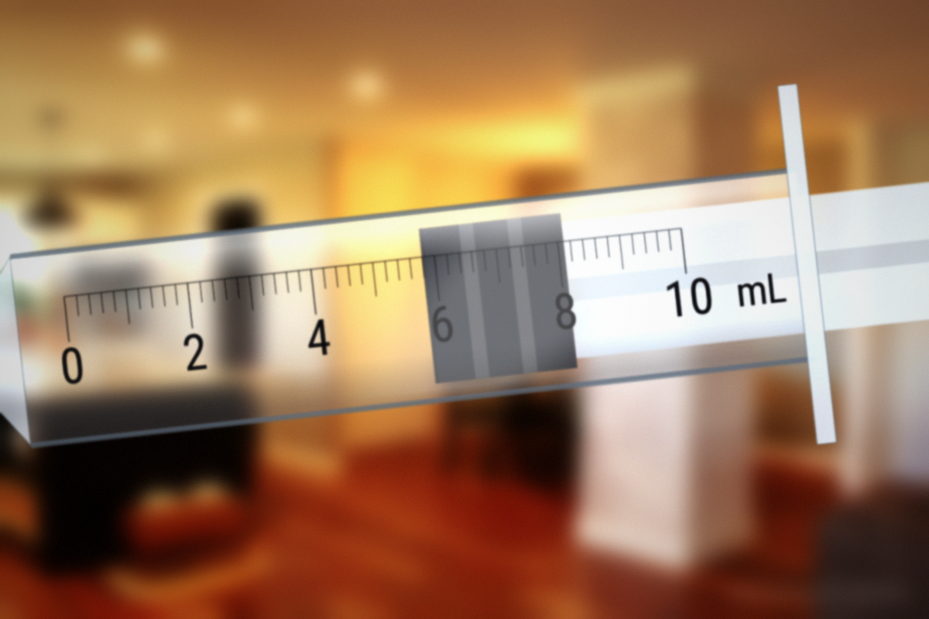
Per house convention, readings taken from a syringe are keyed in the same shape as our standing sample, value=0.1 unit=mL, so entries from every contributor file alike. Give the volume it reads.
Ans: value=5.8 unit=mL
